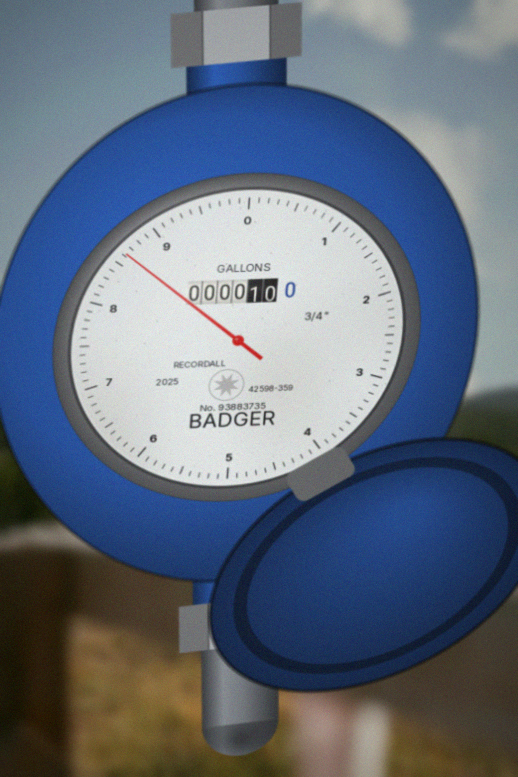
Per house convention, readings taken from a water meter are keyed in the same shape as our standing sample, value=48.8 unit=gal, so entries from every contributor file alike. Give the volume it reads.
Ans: value=98.6 unit=gal
